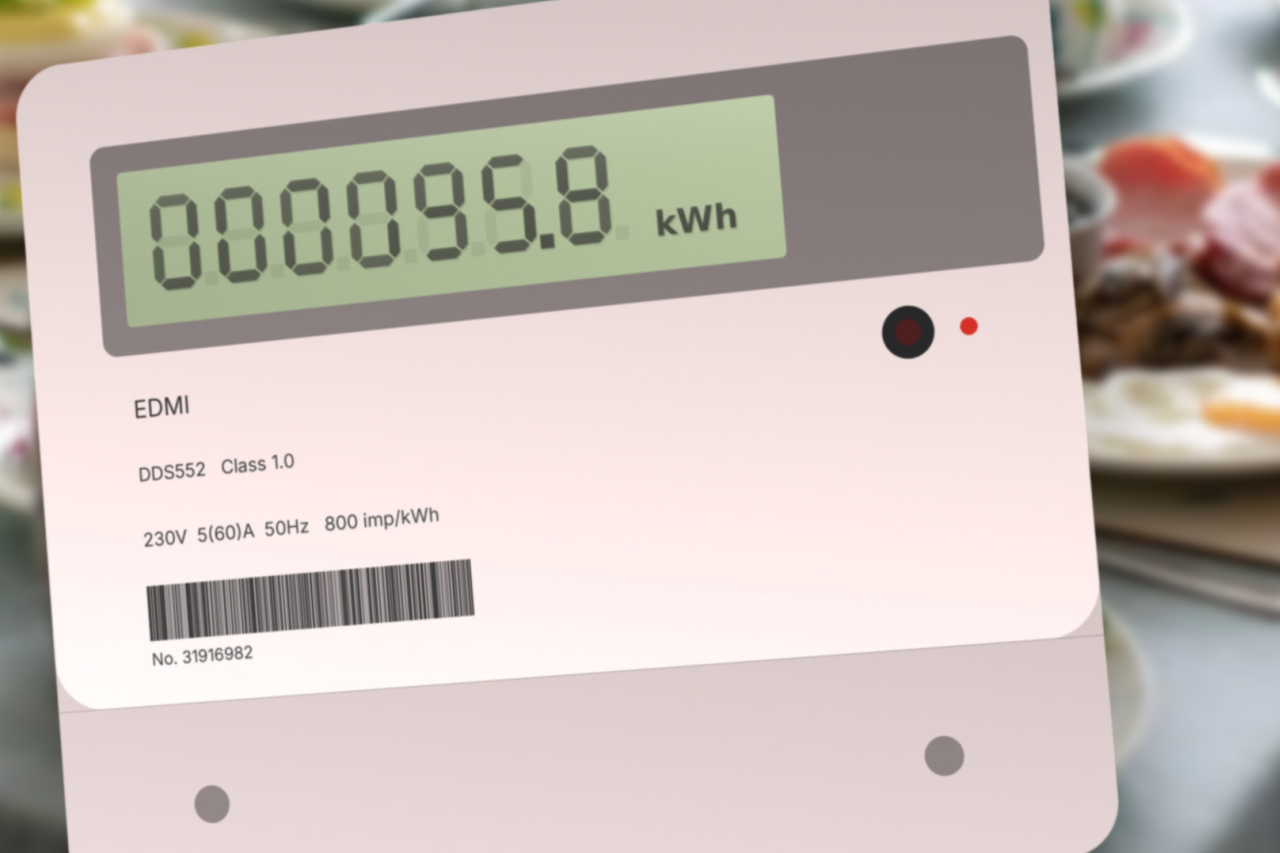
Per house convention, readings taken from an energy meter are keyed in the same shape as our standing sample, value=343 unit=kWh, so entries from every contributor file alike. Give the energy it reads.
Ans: value=95.8 unit=kWh
